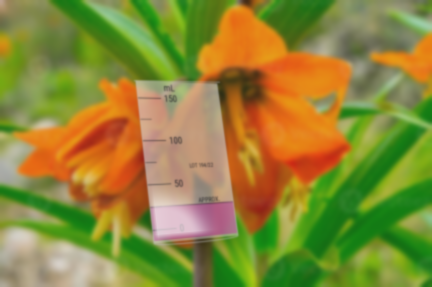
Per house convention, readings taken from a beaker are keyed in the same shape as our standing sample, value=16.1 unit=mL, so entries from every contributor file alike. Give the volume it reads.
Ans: value=25 unit=mL
